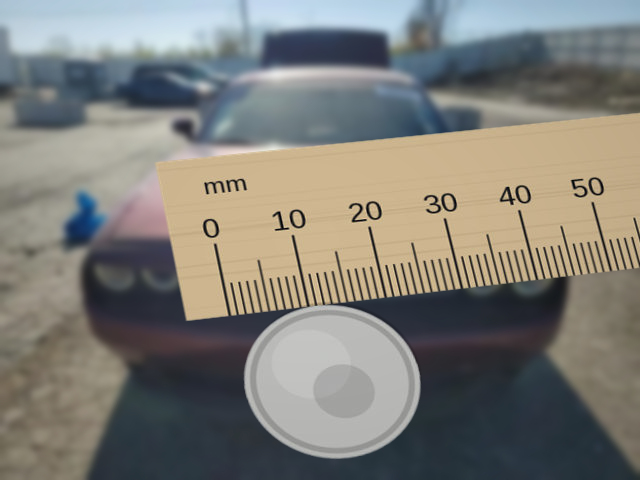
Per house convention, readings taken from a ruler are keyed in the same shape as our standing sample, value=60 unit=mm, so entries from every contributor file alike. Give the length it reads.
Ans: value=22 unit=mm
